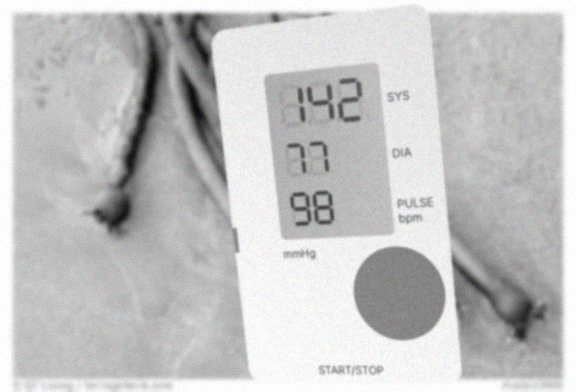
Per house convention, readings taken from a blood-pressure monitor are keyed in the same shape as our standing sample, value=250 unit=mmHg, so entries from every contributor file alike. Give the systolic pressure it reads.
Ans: value=142 unit=mmHg
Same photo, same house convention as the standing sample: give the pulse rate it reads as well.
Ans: value=98 unit=bpm
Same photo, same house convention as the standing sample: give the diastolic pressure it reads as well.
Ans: value=77 unit=mmHg
